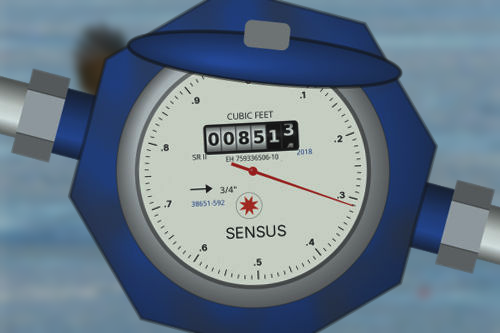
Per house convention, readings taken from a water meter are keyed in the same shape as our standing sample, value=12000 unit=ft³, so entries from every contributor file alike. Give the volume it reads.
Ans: value=8513.31 unit=ft³
